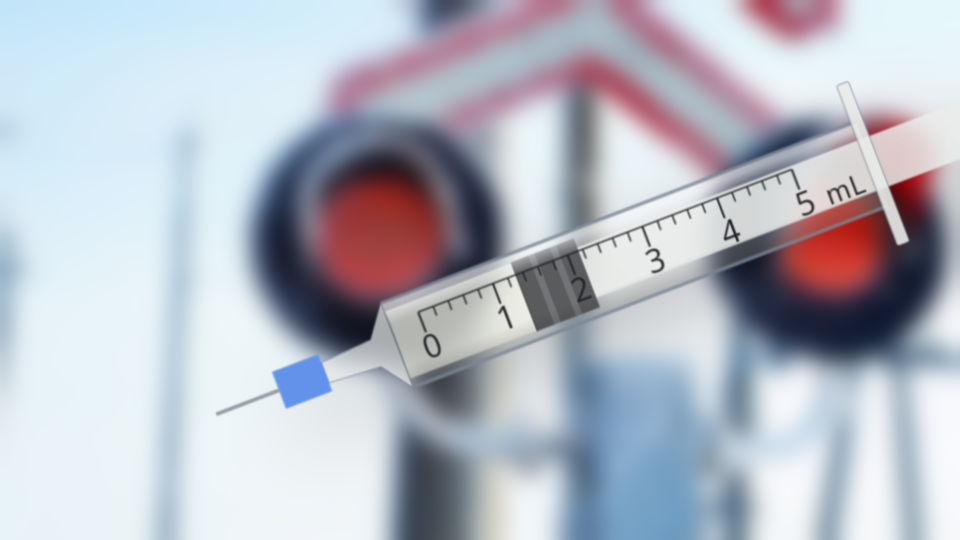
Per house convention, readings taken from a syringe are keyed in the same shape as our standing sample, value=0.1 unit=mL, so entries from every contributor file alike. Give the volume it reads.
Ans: value=1.3 unit=mL
